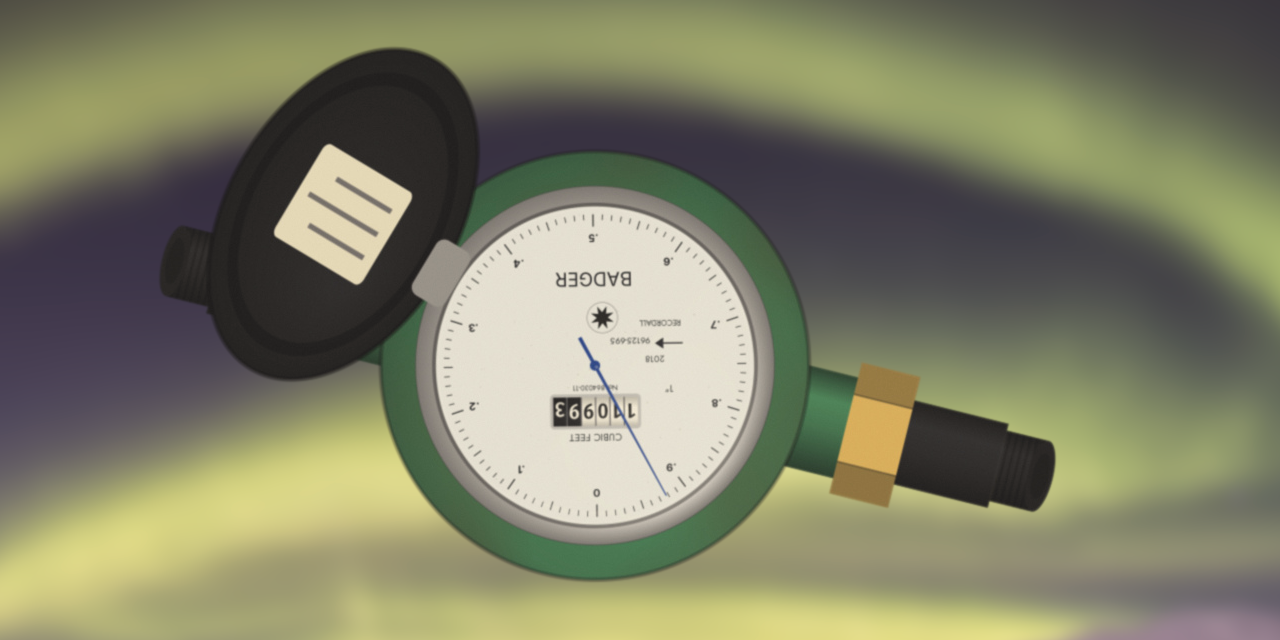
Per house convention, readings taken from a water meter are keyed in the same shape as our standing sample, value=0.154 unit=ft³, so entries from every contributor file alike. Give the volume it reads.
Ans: value=110992.92 unit=ft³
